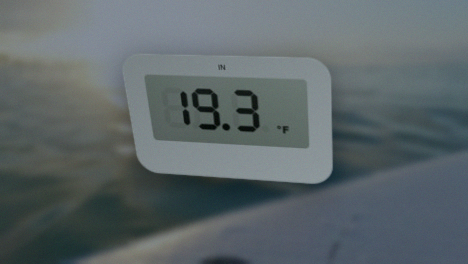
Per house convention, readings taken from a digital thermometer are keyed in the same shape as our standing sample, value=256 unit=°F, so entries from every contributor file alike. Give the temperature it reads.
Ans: value=19.3 unit=°F
